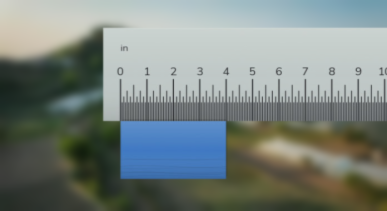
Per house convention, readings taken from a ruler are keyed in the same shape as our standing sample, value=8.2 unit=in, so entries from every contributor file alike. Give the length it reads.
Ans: value=4 unit=in
